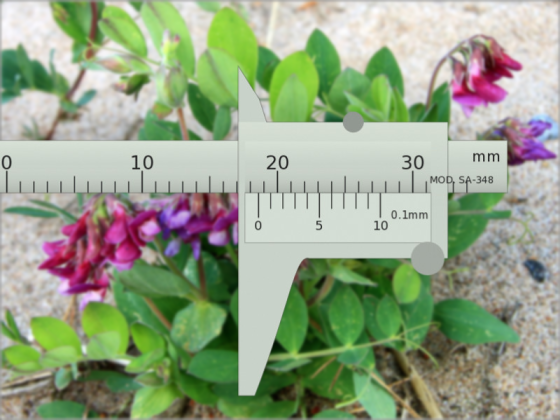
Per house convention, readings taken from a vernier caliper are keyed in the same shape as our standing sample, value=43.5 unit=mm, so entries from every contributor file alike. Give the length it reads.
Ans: value=18.6 unit=mm
